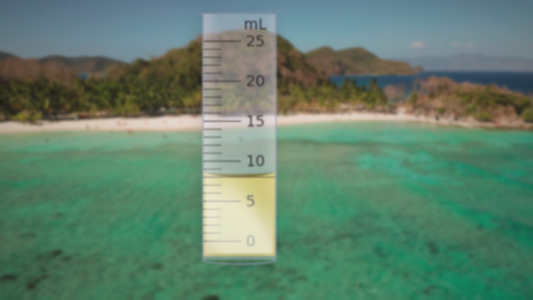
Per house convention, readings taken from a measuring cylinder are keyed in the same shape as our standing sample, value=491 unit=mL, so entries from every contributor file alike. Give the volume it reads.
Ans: value=8 unit=mL
